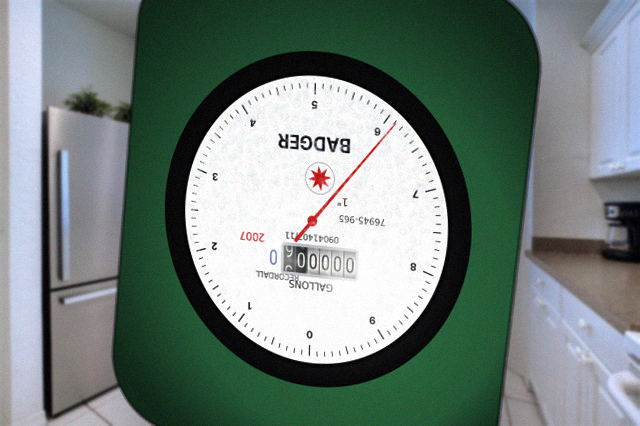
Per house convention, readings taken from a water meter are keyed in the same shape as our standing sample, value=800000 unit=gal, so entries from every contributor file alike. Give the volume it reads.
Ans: value=56.1 unit=gal
